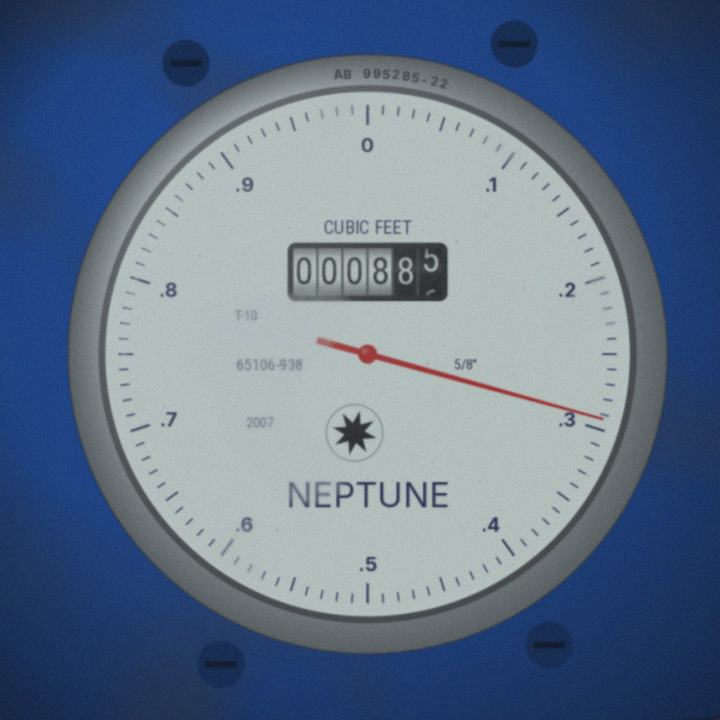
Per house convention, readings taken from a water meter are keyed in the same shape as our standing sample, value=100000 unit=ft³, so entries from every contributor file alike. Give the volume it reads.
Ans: value=885.29 unit=ft³
